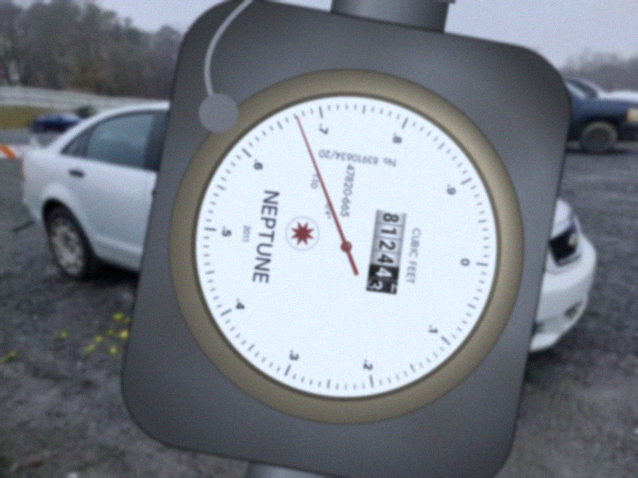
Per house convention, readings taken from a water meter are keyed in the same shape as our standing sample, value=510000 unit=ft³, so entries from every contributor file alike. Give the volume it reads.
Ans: value=812442.67 unit=ft³
